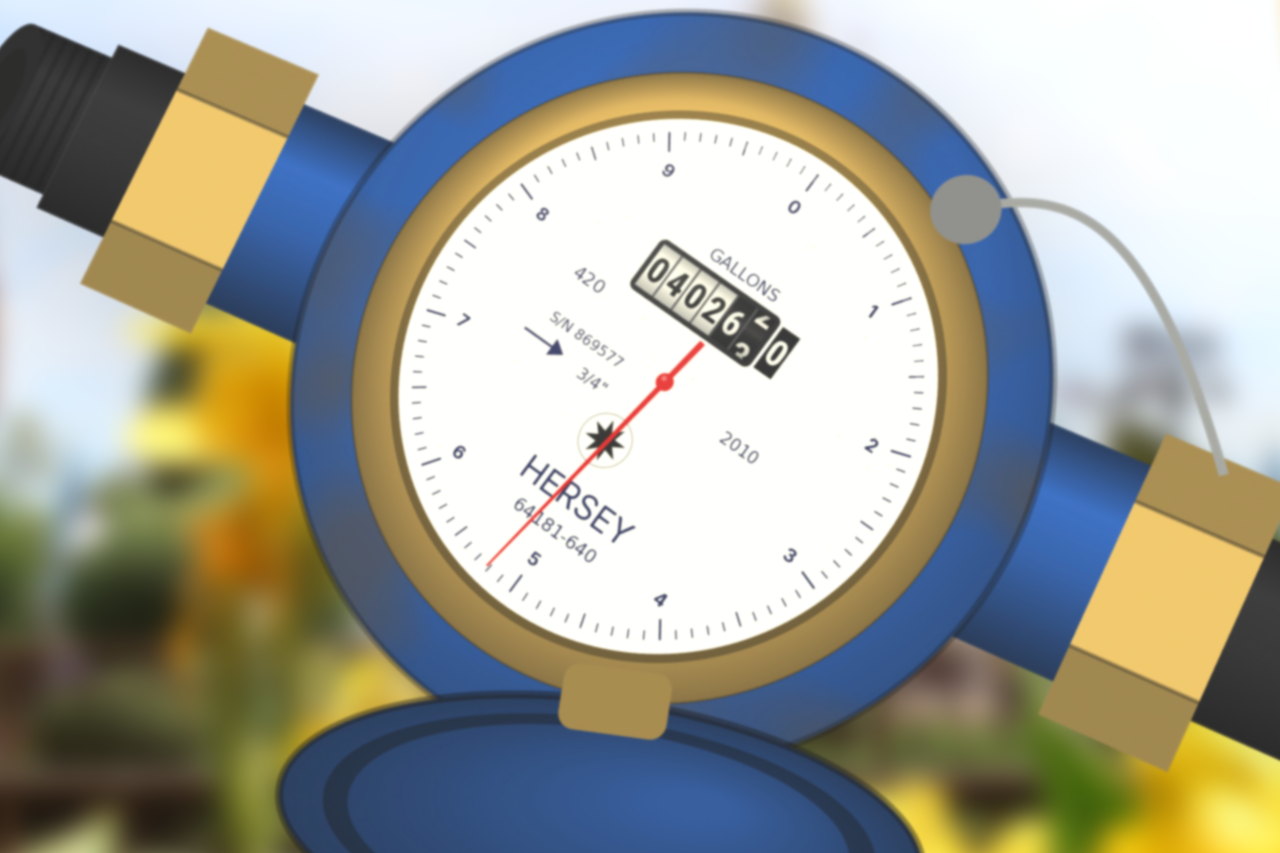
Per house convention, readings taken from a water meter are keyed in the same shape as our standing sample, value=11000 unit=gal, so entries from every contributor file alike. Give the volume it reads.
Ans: value=402625.2 unit=gal
